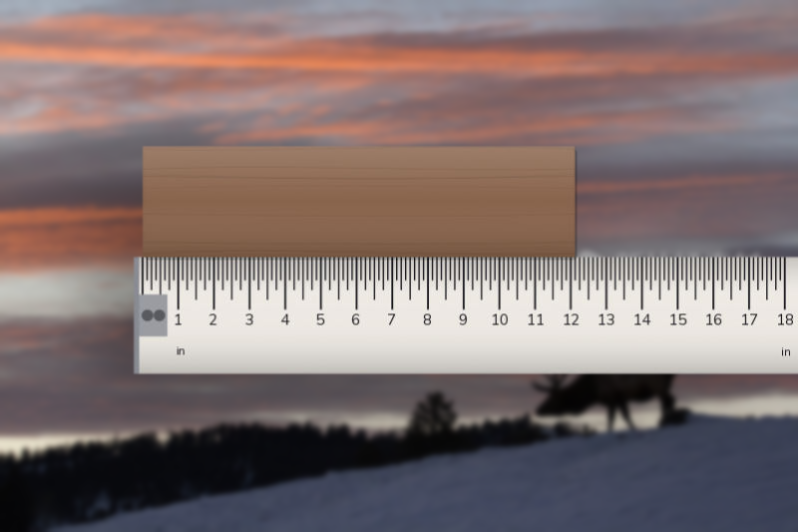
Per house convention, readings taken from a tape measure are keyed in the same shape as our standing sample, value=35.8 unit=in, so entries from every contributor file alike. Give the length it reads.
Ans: value=12.125 unit=in
